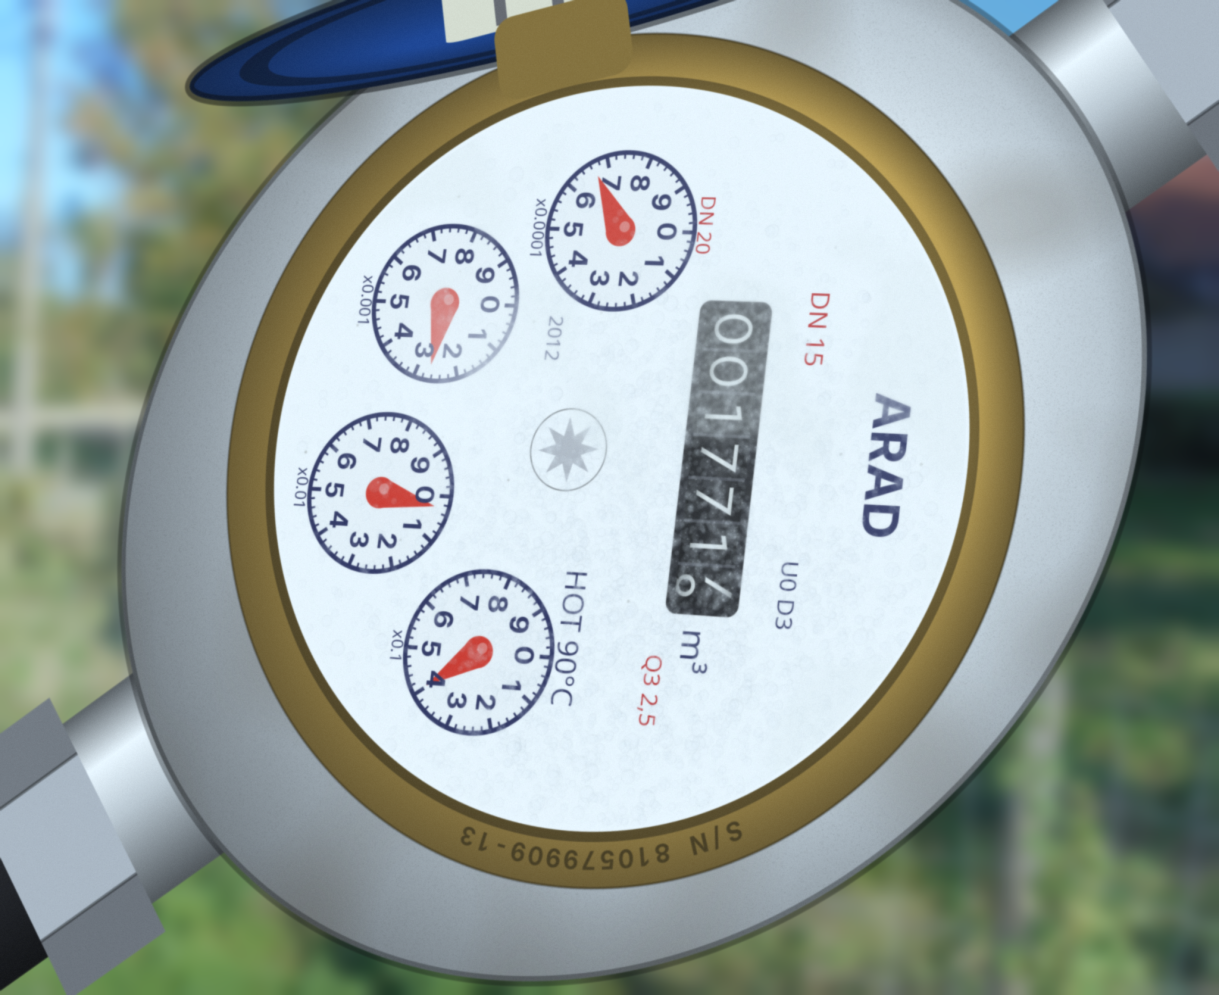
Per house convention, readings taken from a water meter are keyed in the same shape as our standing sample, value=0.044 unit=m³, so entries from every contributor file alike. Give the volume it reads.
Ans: value=17717.4026 unit=m³
